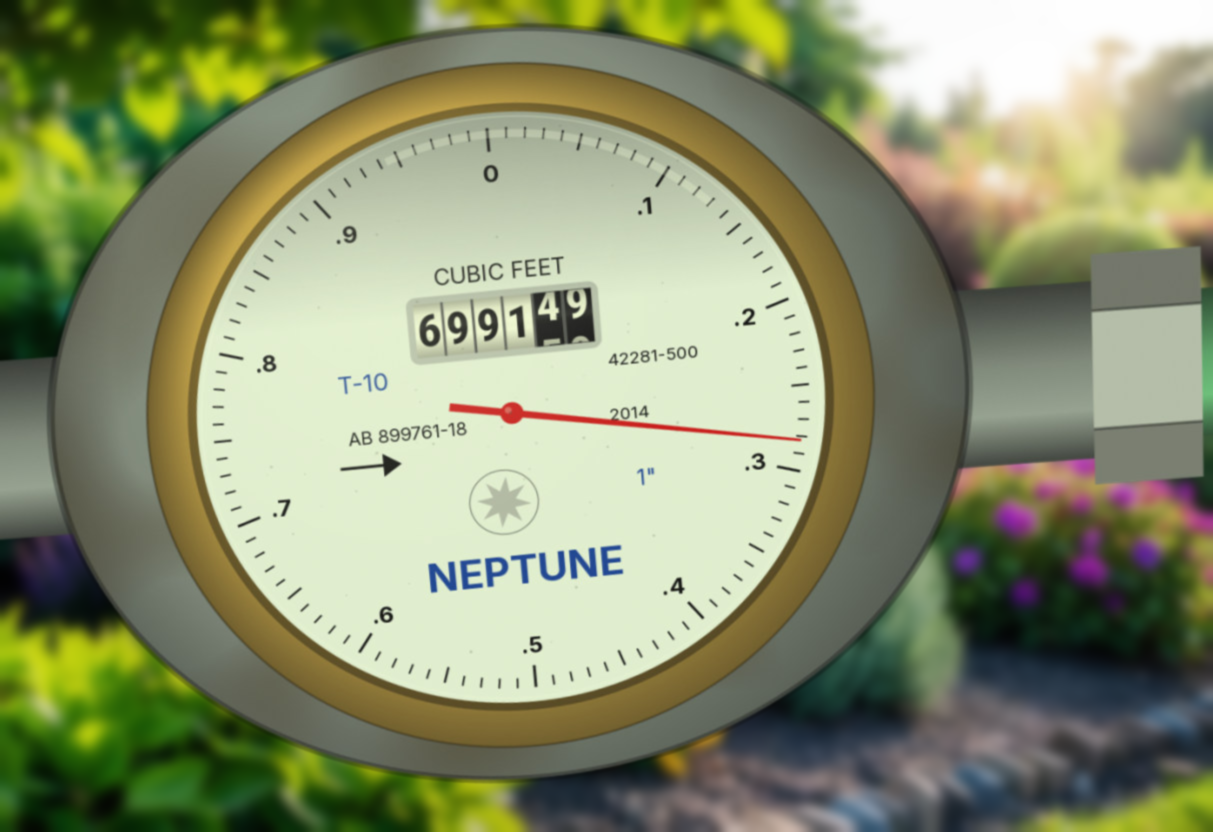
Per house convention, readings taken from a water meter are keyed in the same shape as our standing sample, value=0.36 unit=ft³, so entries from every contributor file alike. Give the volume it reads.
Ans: value=699149.28 unit=ft³
